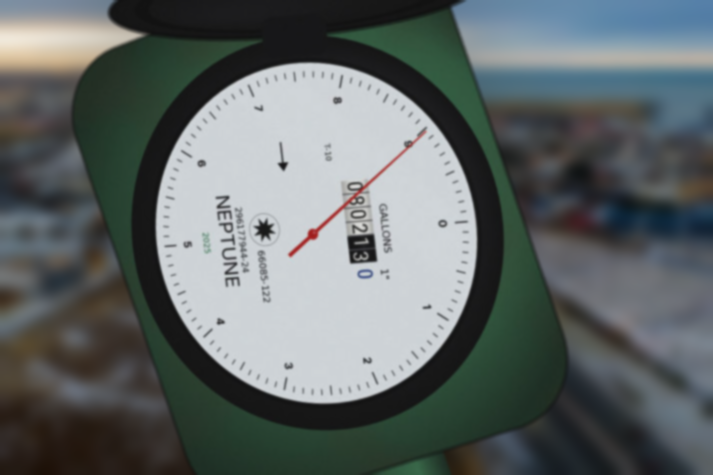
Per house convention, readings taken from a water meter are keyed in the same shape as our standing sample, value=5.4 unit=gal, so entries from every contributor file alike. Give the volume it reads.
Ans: value=802129.0 unit=gal
